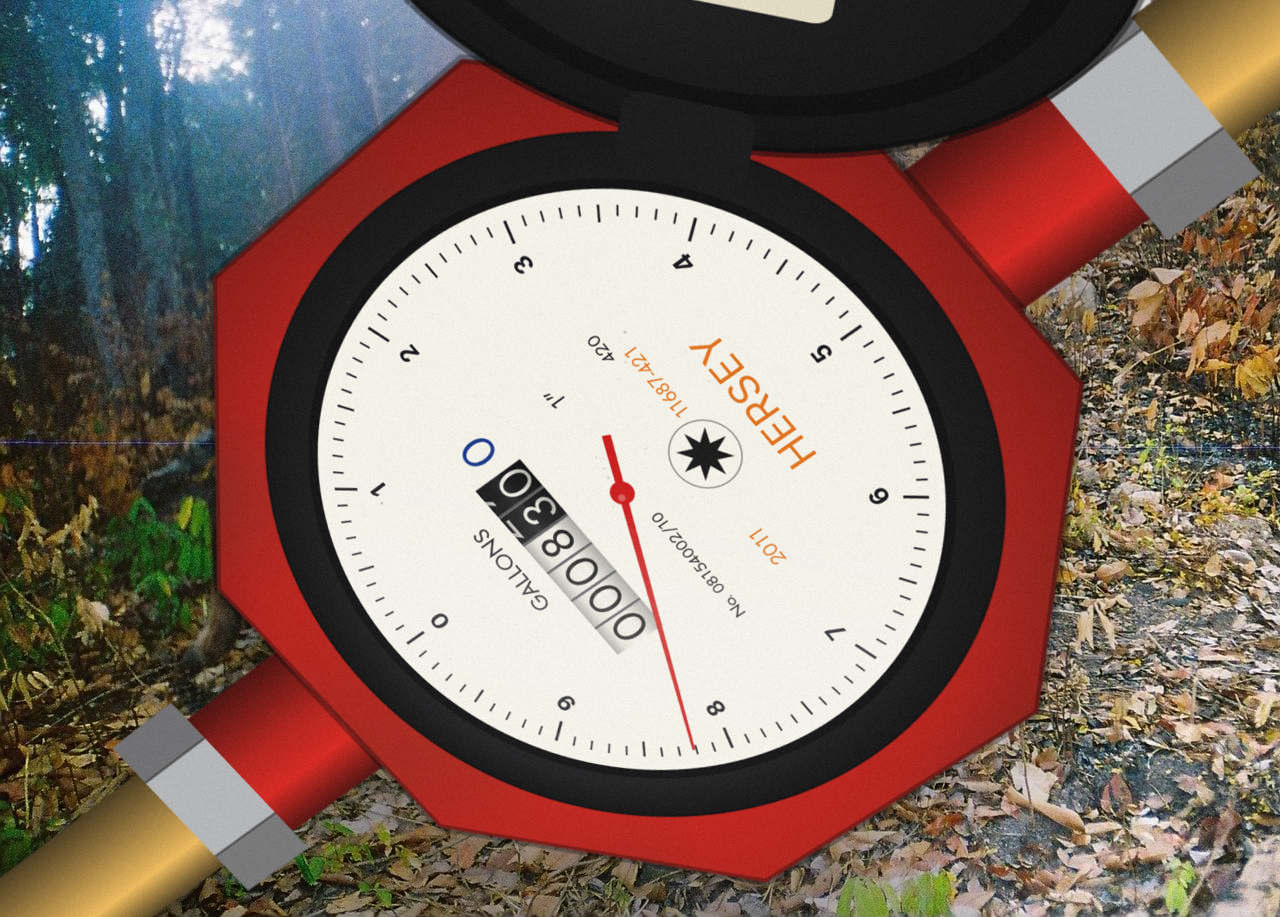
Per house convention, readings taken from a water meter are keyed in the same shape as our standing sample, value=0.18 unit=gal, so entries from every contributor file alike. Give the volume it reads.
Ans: value=8298.2 unit=gal
